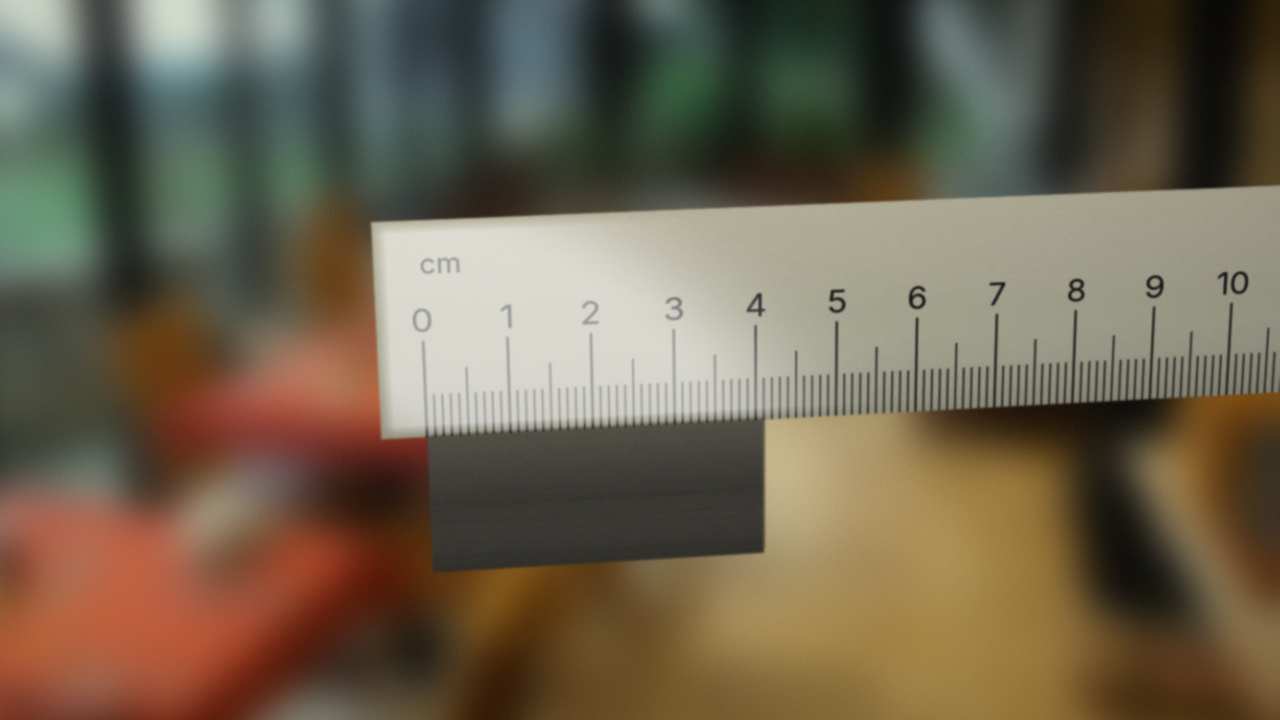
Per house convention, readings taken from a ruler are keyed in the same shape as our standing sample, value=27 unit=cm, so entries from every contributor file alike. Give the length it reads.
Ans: value=4.1 unit=cm
